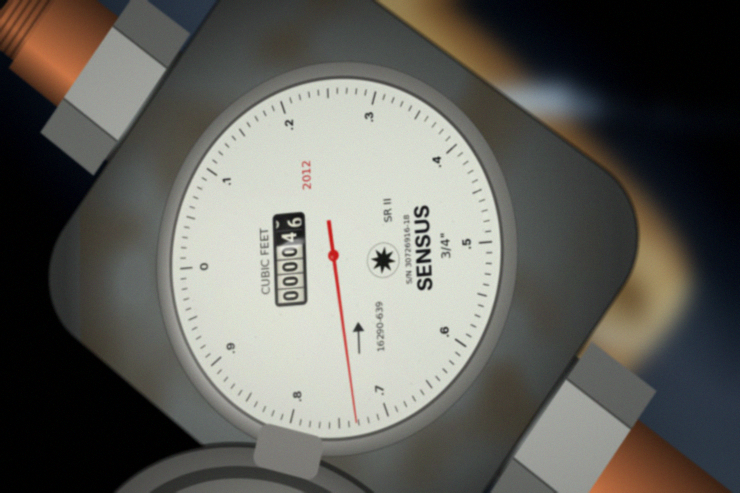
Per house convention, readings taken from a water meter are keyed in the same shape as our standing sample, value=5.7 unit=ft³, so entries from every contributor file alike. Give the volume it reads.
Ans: value=45.73 unit=ft³
